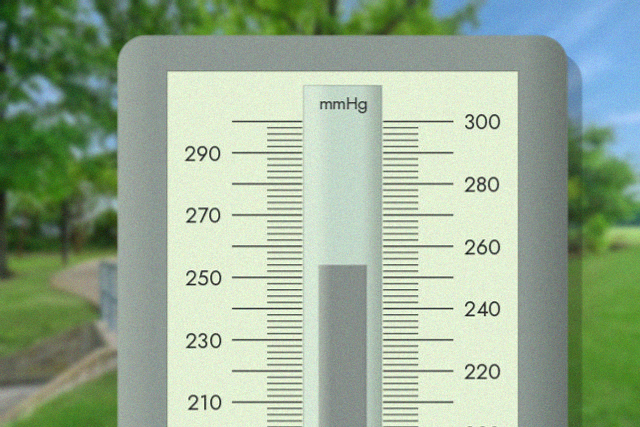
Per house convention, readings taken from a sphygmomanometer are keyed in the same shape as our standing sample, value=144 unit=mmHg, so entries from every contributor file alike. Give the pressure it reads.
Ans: value=254 unit=mmHg
